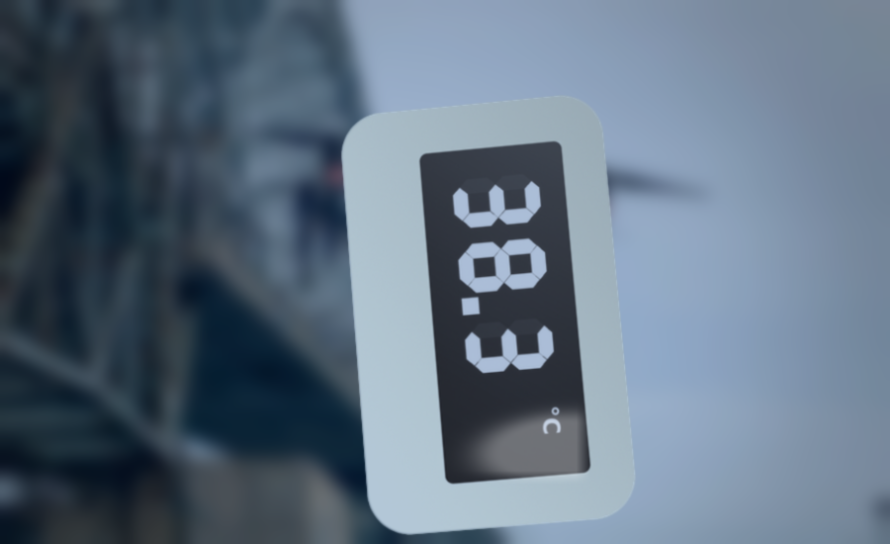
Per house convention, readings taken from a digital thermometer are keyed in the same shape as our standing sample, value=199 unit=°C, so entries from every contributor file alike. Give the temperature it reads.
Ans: value=38.3 unit=°C
